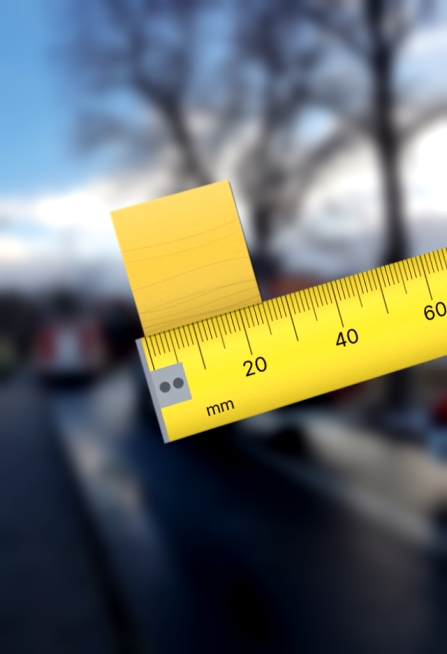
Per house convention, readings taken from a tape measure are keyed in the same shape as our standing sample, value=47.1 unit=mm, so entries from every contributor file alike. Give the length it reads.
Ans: value=25 unit=mm
